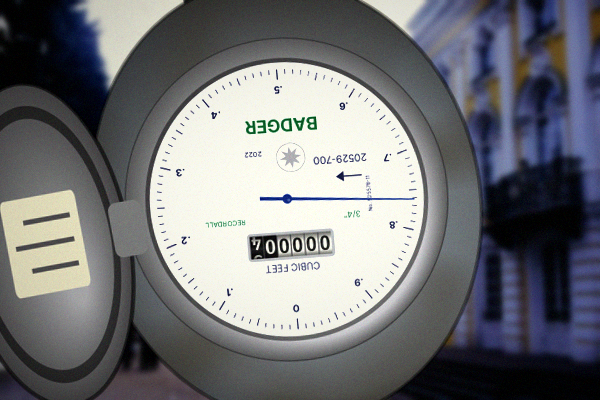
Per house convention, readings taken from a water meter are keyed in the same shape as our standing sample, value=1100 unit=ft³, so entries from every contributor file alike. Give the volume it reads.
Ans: value=3.76 unit=ft³
